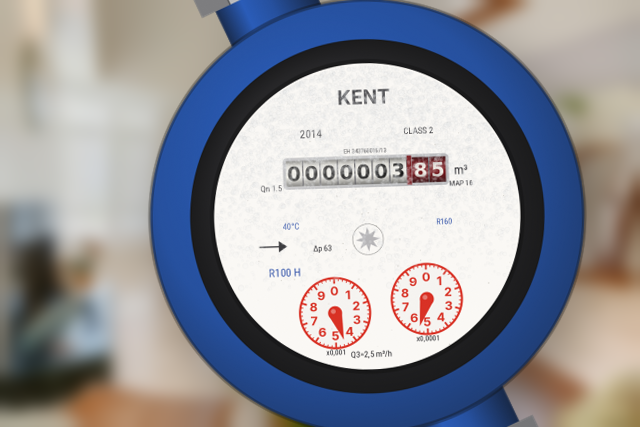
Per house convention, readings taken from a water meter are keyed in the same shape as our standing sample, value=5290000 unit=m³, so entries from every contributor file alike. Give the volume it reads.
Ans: value=3.8545 unit=m³
